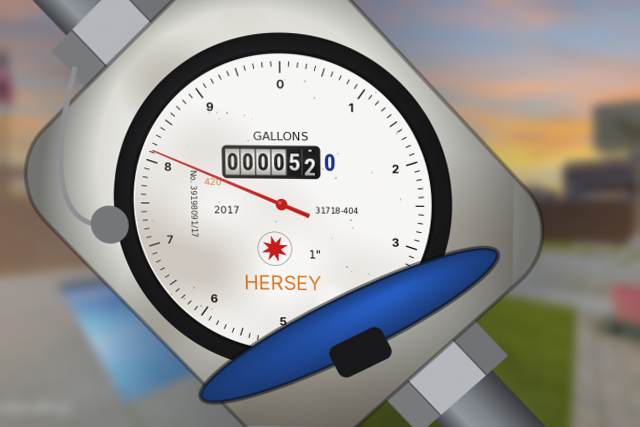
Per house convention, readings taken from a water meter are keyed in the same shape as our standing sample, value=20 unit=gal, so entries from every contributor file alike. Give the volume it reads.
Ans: value=518.1 unit=gal
